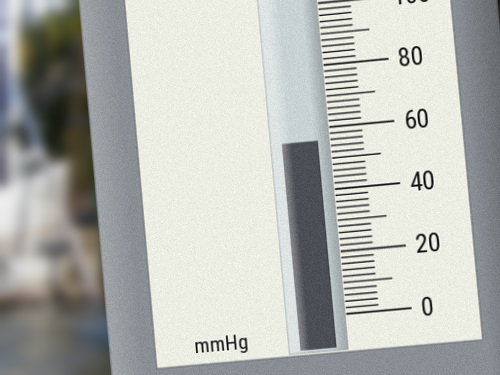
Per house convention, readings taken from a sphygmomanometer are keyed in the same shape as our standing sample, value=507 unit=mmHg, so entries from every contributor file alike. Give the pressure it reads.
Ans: value=56 unit=mmHg
